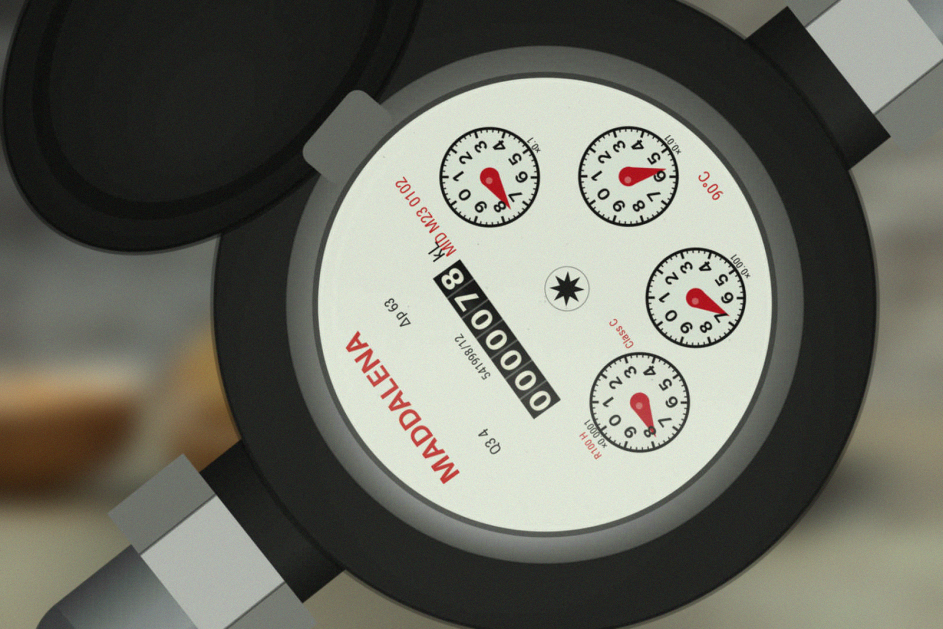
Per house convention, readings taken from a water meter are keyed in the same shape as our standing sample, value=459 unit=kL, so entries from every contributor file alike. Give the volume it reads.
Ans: value=78.7567 unit=kL
